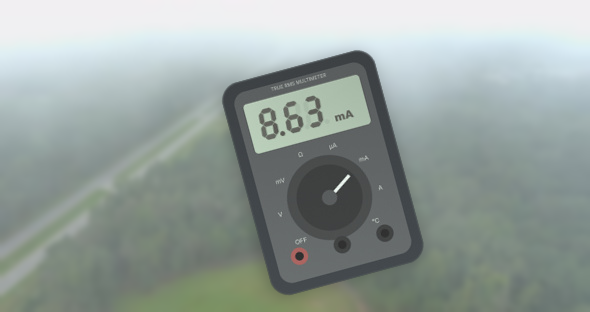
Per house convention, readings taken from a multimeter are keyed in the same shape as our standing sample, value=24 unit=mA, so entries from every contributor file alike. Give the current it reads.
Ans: value=8.63 unit=mA
